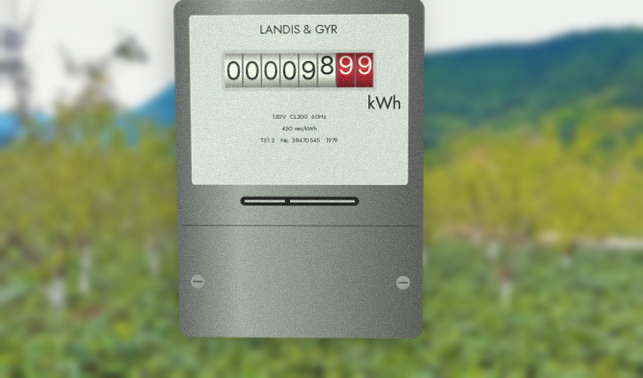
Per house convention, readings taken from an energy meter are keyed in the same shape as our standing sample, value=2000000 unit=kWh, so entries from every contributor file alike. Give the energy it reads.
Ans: value=98.99 unit=kWh
